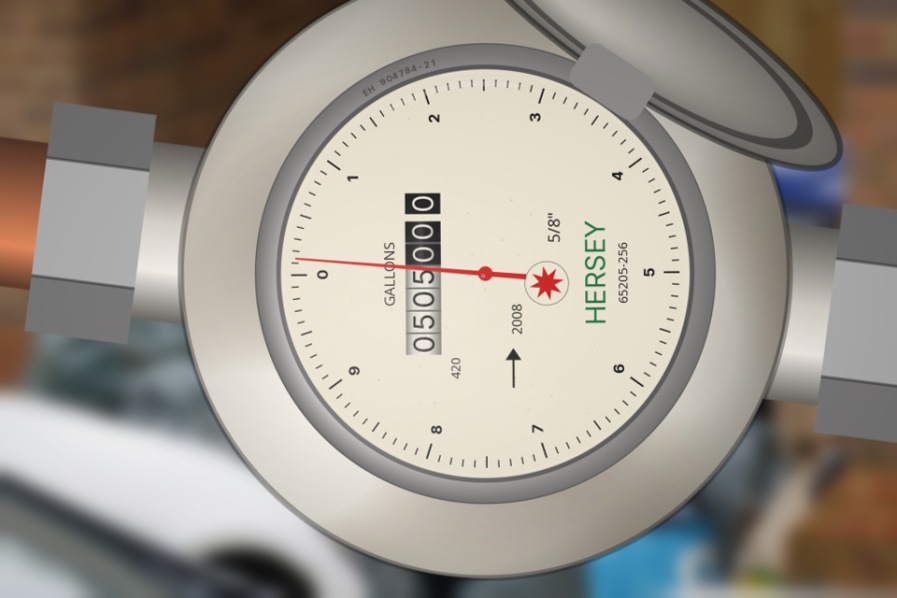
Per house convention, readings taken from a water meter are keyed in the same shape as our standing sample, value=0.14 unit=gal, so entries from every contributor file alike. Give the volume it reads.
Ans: value=505000.1 unit=gal
